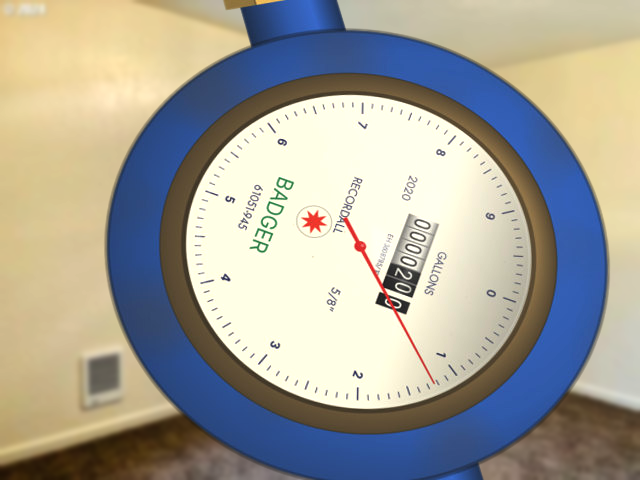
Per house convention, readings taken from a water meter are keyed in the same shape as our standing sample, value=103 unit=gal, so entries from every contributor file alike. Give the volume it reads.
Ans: value=201.2 unit=gal
